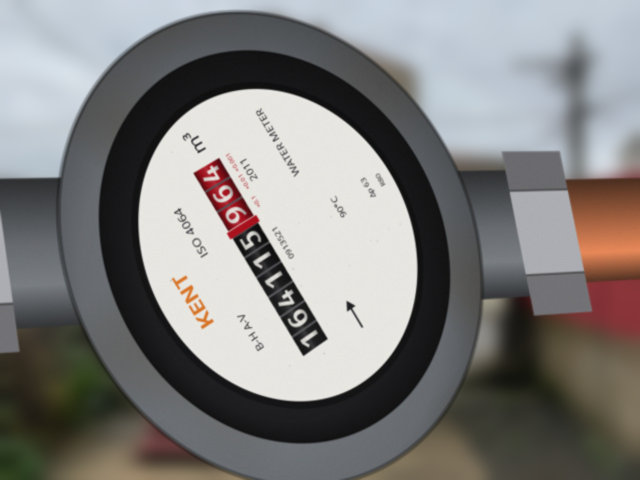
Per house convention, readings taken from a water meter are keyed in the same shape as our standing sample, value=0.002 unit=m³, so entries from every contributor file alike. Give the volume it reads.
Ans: value=164115.964 unit=m³
